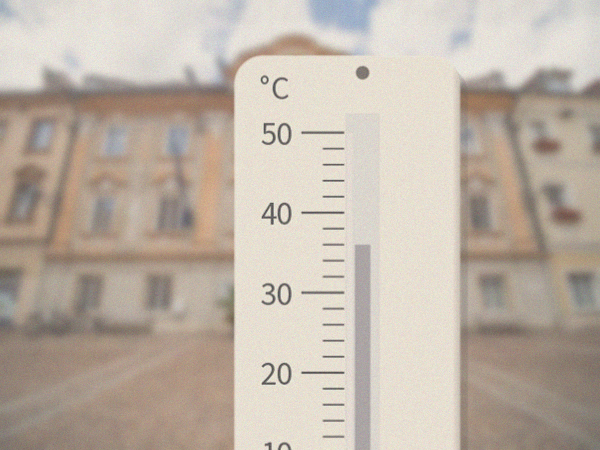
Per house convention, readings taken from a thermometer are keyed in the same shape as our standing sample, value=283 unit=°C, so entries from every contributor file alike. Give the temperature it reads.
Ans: value=36 unit=°C
